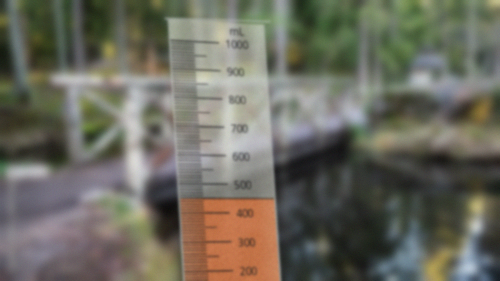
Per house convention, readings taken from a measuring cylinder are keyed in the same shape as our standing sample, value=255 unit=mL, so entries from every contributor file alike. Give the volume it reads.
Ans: value=450 unit=mL
